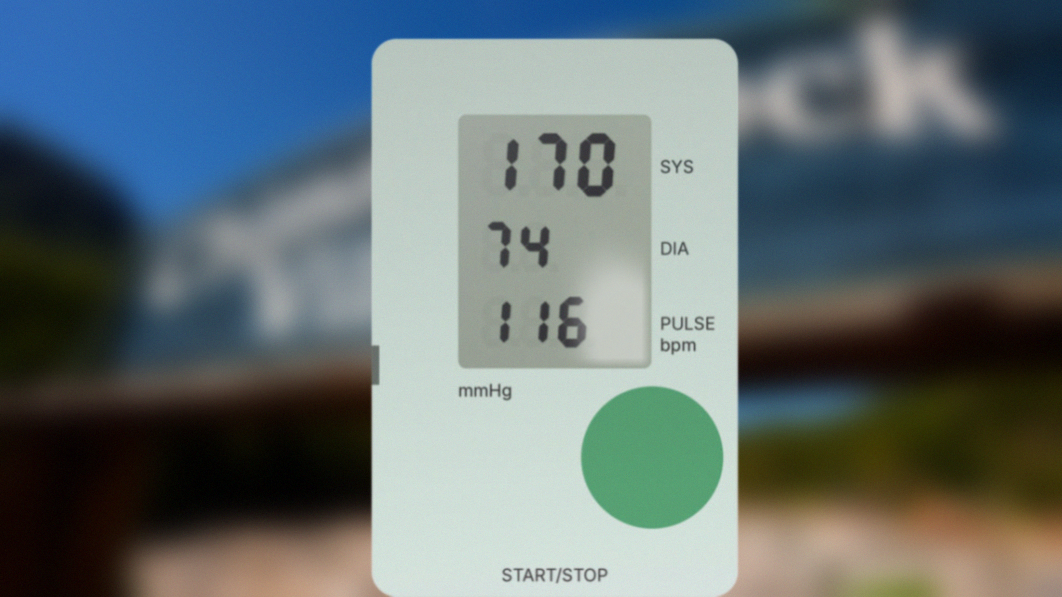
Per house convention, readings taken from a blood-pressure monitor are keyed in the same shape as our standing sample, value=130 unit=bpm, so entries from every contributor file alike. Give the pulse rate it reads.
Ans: value=116 unit=bpm
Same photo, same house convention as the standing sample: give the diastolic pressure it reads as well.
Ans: value=74 unit=mmHg
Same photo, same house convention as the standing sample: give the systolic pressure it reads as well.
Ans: value=170 unit=mmHg
